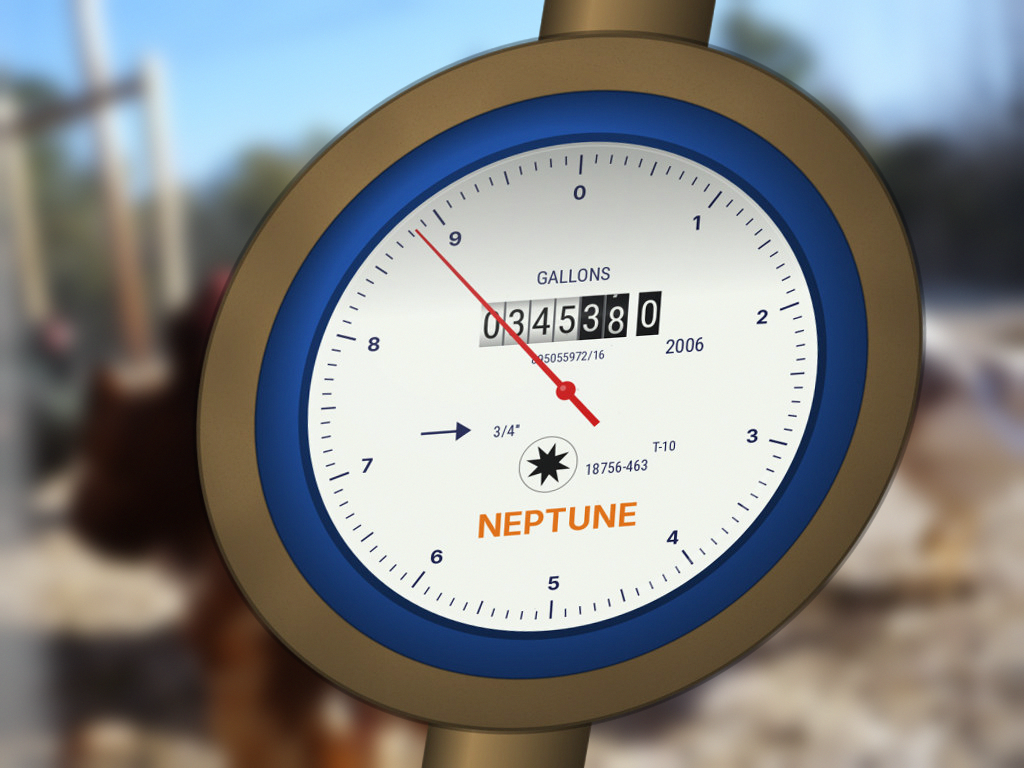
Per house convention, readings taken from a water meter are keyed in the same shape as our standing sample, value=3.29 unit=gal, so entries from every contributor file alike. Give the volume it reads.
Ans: value=345378.8 unit=gal
